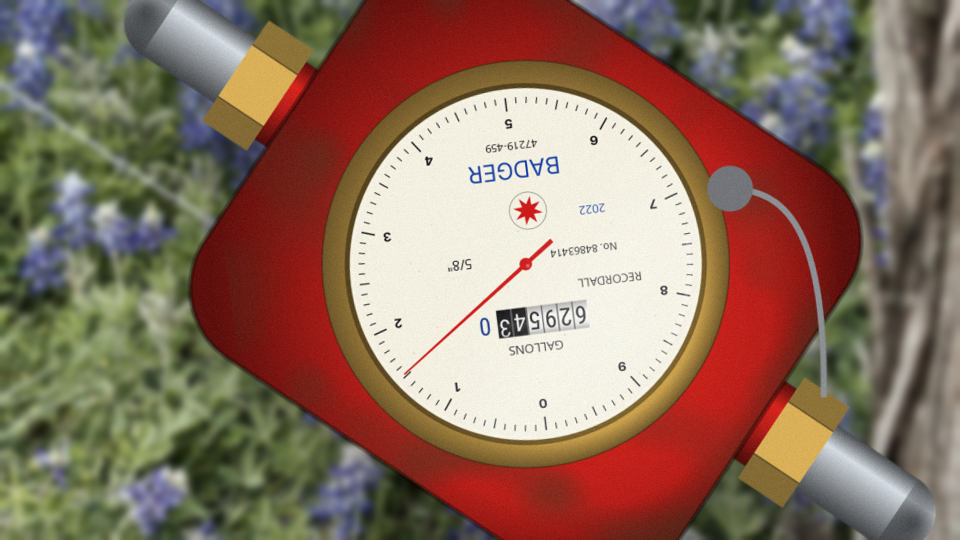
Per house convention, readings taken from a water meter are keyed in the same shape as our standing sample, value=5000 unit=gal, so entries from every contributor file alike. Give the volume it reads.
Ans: value=6295431.5 unit=gal
